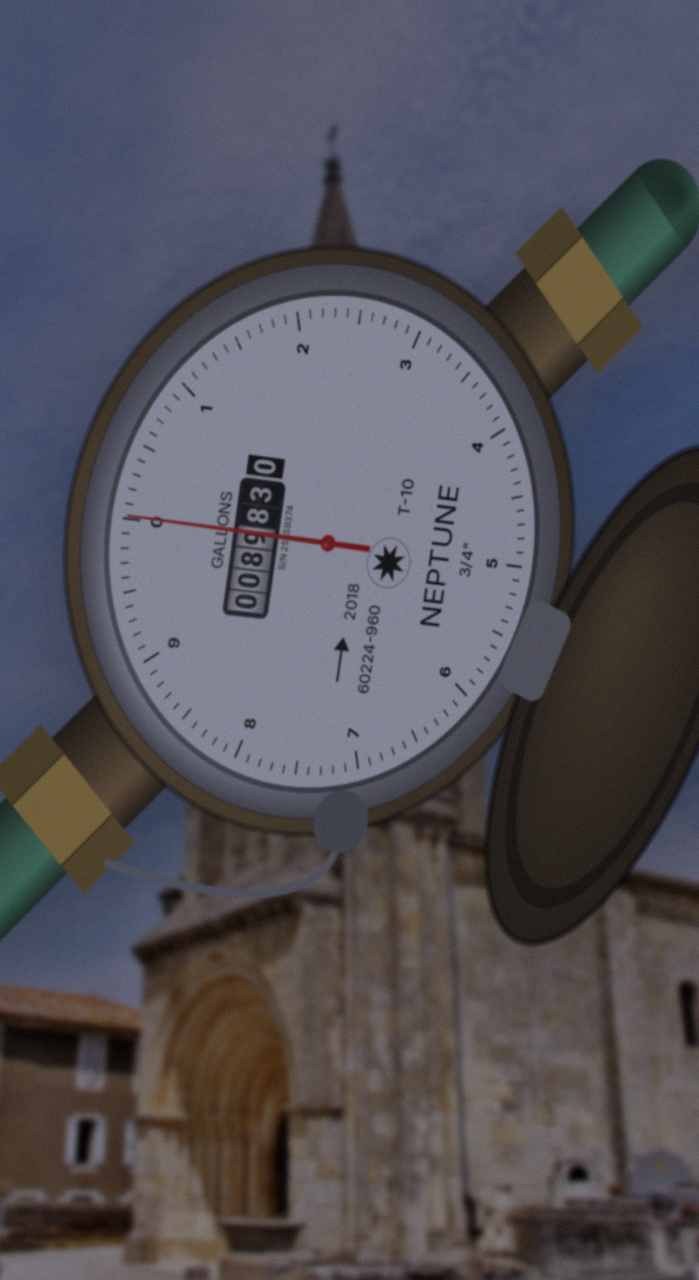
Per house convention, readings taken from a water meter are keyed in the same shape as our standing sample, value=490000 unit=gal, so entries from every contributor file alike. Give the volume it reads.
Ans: value=89830.0 unit=gal
